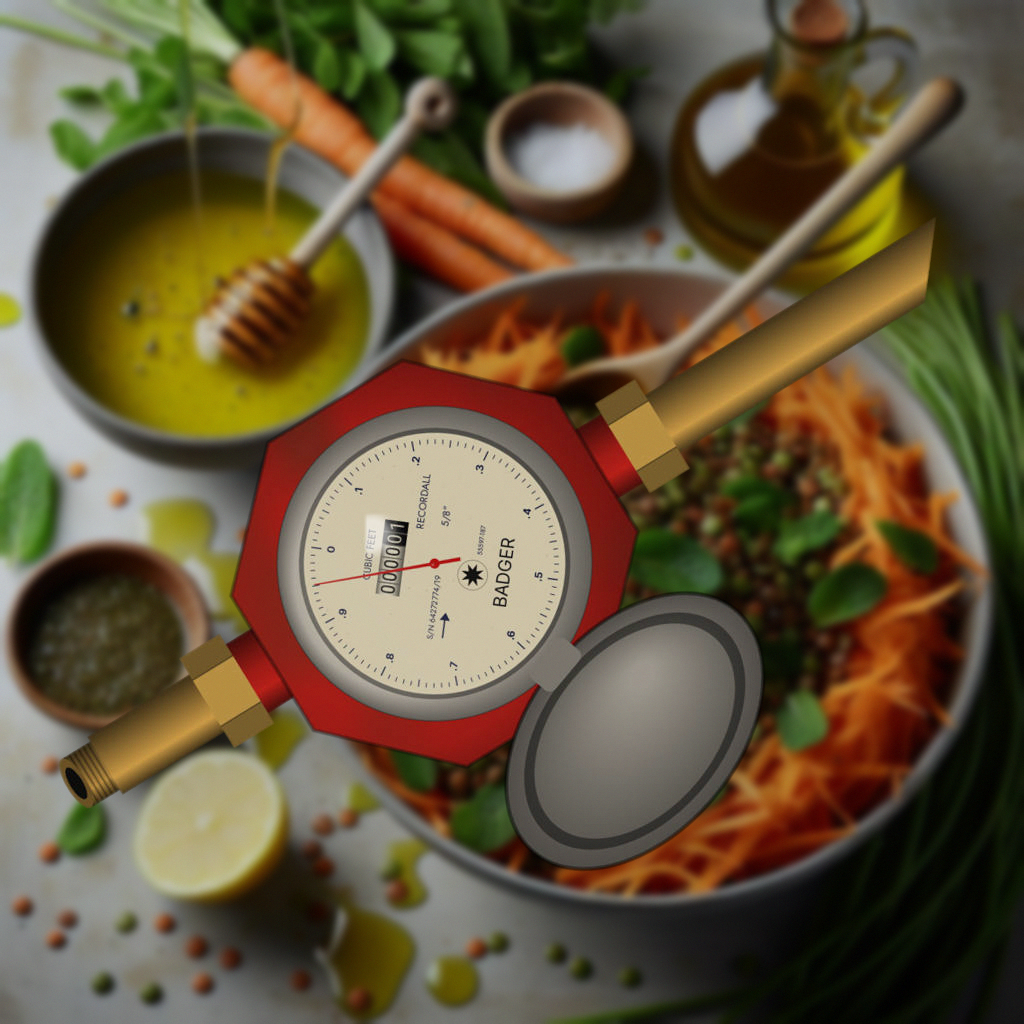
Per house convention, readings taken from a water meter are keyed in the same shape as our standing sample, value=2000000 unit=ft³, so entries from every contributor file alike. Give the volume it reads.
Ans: value=0.95 unit=ft³
